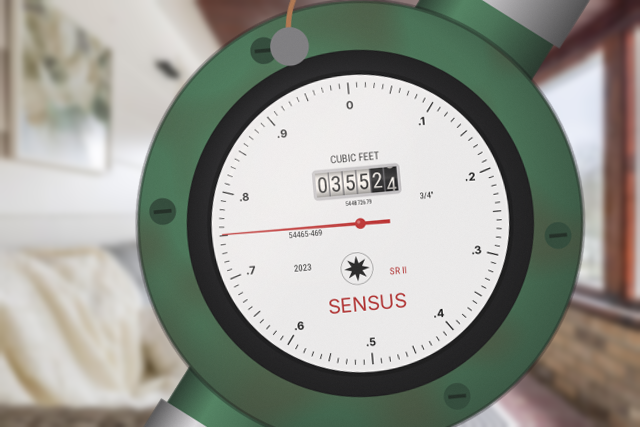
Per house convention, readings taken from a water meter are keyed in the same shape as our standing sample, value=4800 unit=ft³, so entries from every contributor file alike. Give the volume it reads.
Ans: value=35523.75 unit=ft³
